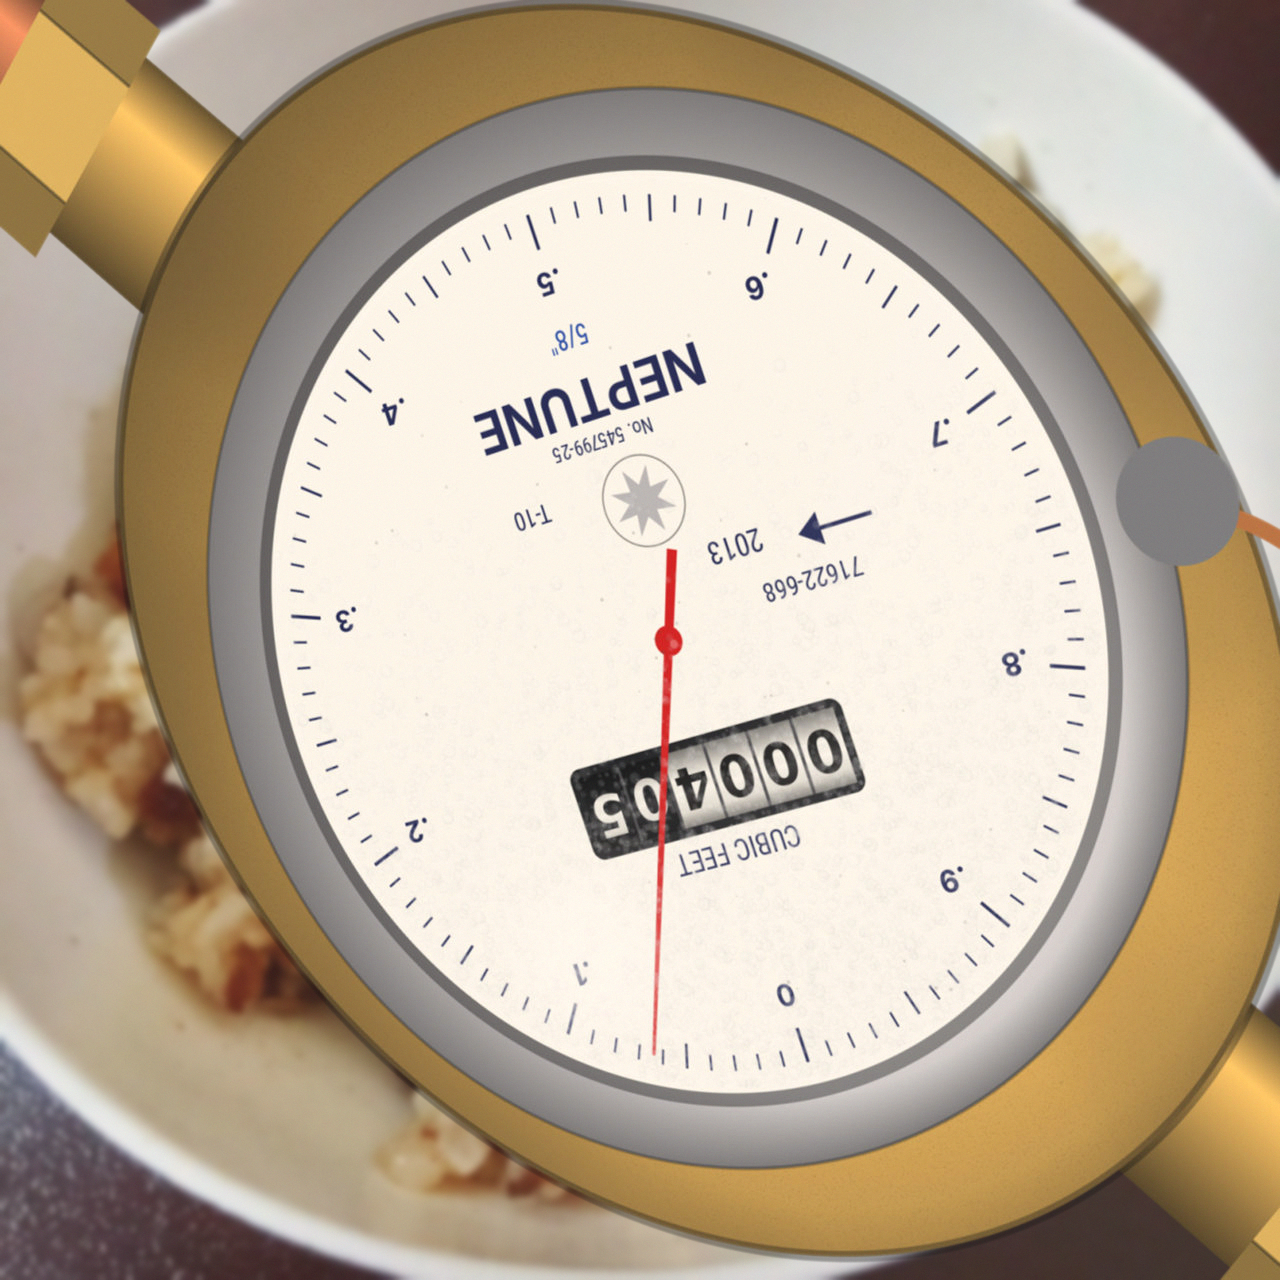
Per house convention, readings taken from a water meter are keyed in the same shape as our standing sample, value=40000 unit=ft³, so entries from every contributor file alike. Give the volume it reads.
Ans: value=405.06 unit=ft³
